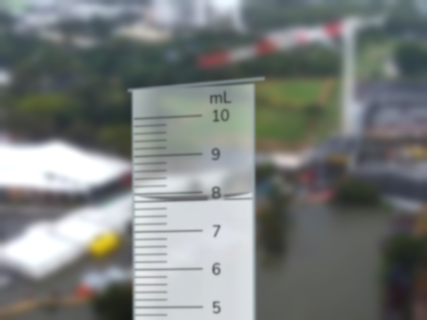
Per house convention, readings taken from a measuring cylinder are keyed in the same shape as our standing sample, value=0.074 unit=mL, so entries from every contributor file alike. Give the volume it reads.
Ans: value=7.8 unit=mL
